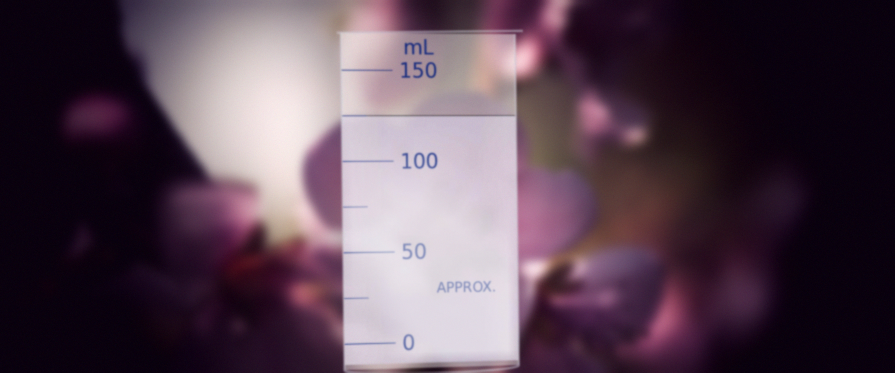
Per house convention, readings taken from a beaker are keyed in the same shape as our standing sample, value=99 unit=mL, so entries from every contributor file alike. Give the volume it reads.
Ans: value=125 unit=mL
